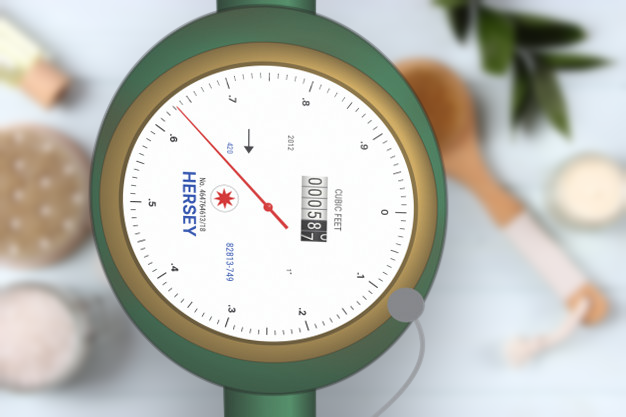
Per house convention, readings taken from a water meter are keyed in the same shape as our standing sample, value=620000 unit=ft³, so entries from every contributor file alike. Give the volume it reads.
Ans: value=586.63 unit=ft³
